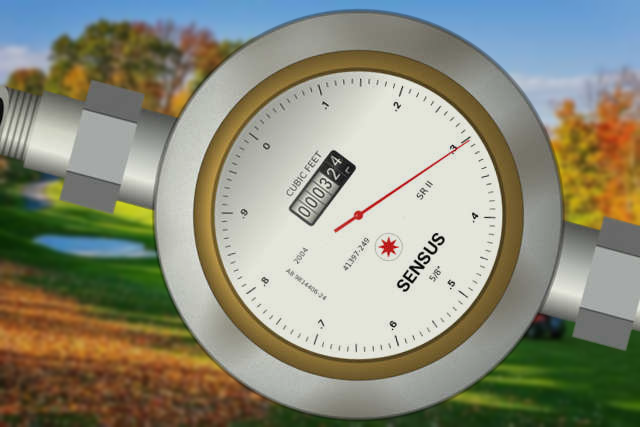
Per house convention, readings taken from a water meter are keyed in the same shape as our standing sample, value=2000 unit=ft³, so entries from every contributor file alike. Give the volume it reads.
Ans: value=324.30 unit=ft³
